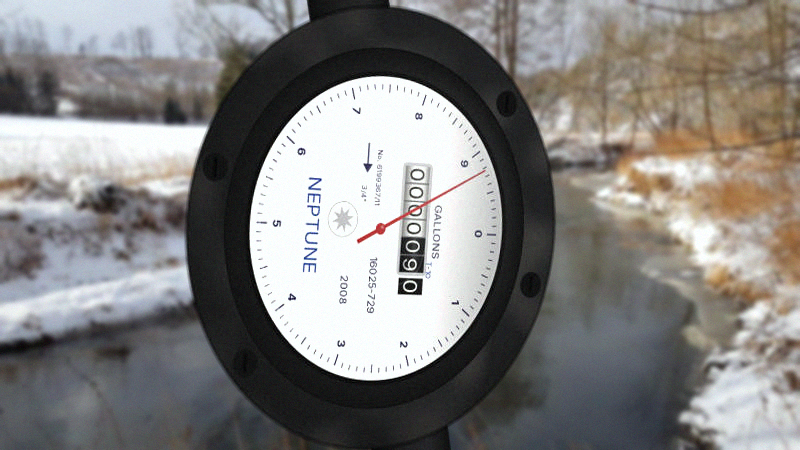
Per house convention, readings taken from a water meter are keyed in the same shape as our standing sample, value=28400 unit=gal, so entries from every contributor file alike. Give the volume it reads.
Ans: value=89.2 unit=gal
